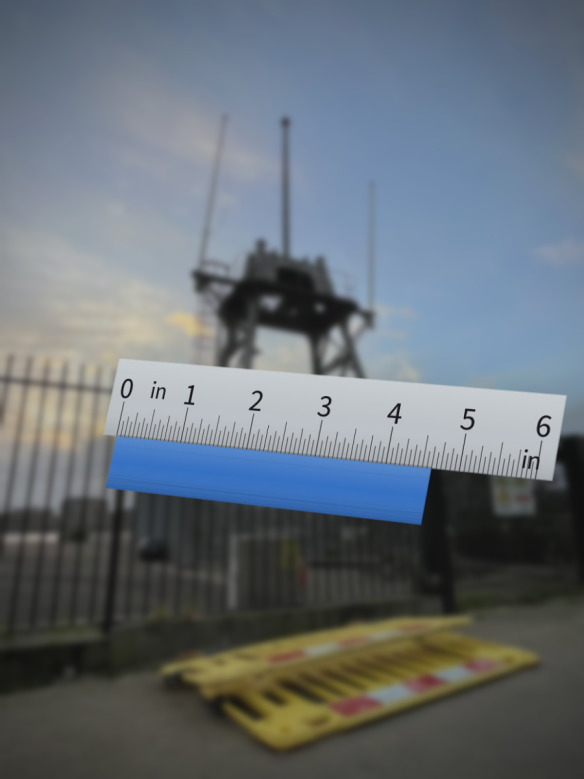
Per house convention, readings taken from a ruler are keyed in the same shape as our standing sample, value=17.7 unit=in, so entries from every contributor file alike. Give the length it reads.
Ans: value=4.625 unit=in
